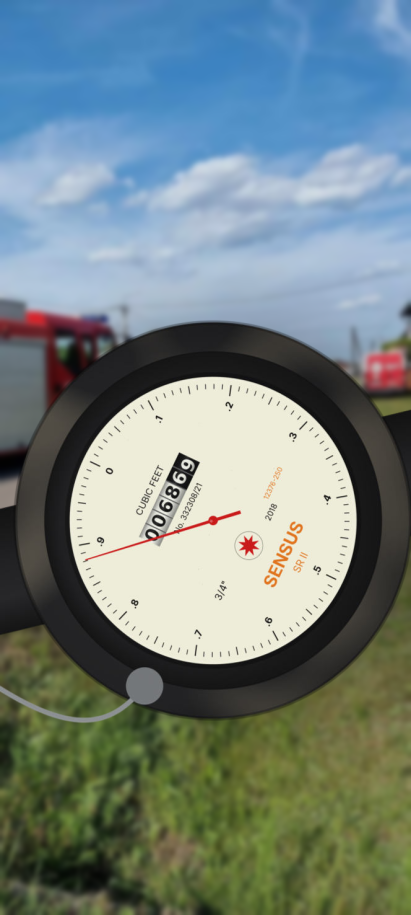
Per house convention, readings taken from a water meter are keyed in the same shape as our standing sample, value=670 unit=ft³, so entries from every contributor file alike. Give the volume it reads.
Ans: value=6868.88 unit=ft³
